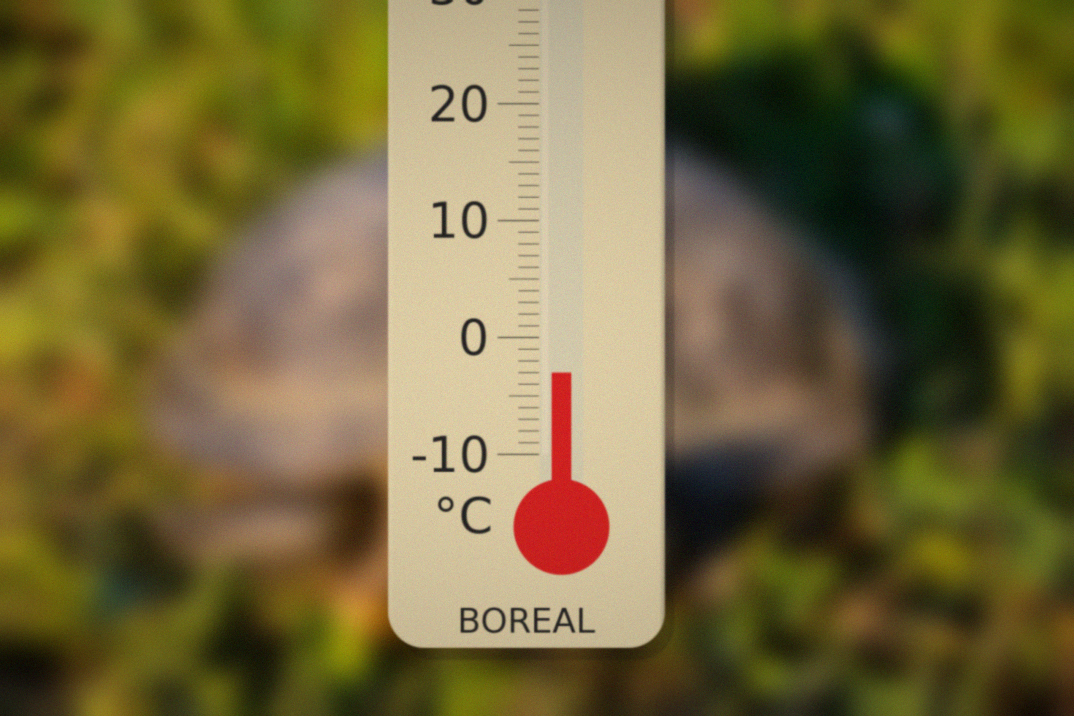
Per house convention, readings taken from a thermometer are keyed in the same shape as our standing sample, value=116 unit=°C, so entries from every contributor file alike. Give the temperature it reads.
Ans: value=-3 unit=°C
